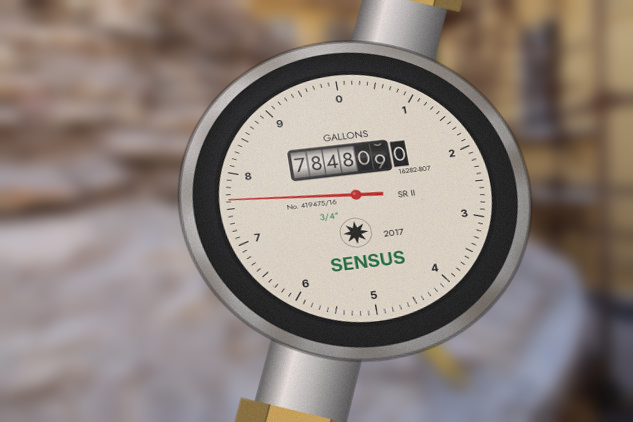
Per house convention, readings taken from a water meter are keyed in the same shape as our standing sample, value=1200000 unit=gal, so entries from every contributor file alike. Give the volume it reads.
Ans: value=7848087.6 unit=gal
